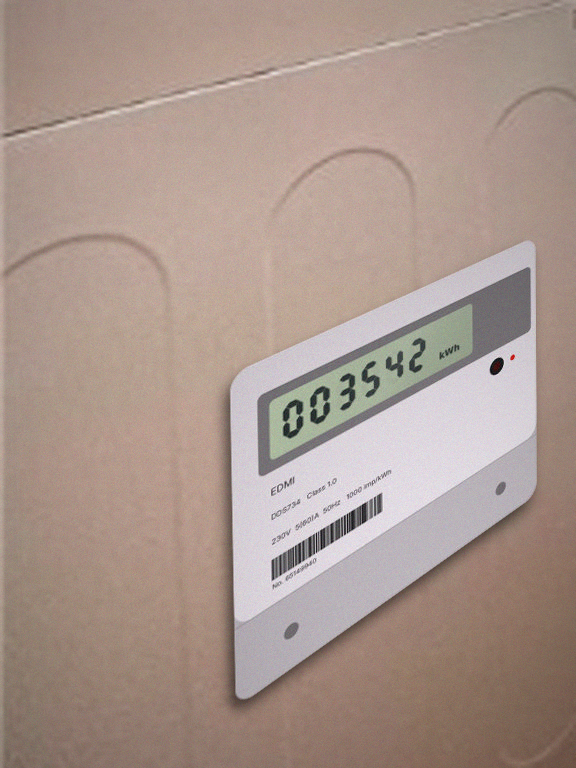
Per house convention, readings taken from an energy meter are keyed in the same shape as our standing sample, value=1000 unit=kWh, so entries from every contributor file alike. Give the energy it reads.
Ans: value=3542 unit=kWh
